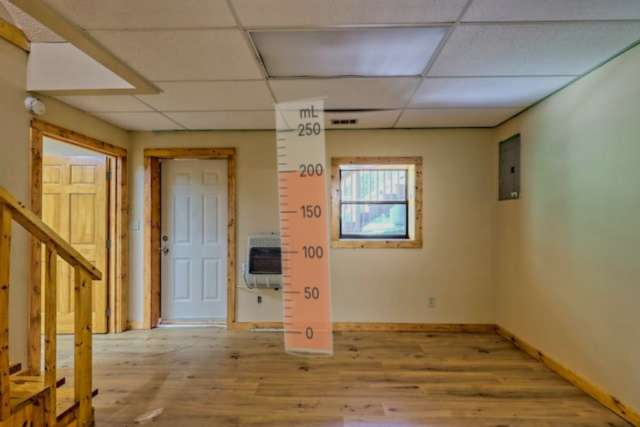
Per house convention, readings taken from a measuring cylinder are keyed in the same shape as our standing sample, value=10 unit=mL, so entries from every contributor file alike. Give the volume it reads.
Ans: value=200 unit=mL
